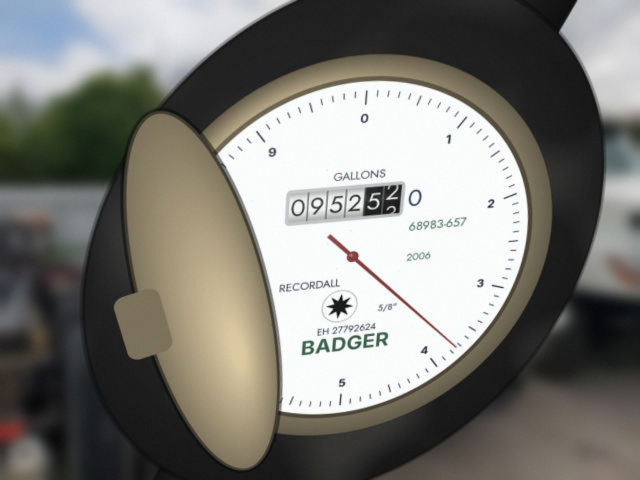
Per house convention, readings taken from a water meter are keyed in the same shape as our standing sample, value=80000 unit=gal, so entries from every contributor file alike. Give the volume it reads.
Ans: value=952523.7 unit=gal
